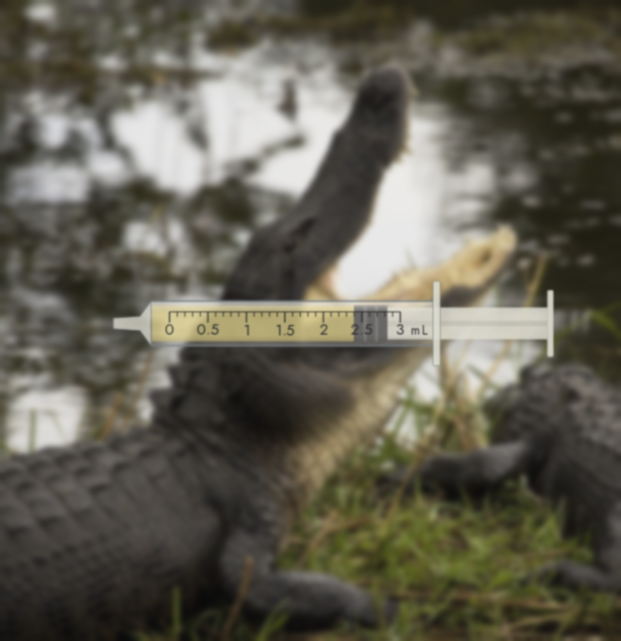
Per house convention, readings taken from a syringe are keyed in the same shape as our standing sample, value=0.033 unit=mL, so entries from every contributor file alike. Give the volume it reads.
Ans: value=2.4 unit=mL
